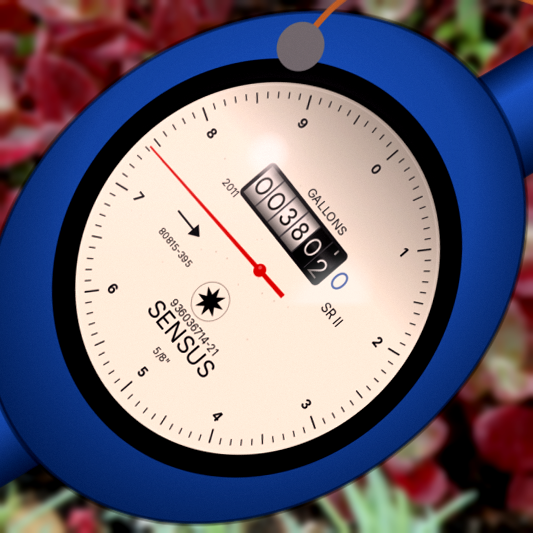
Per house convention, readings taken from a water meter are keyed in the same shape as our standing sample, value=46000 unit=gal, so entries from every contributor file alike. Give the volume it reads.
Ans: value=38017.4 unit=gal
